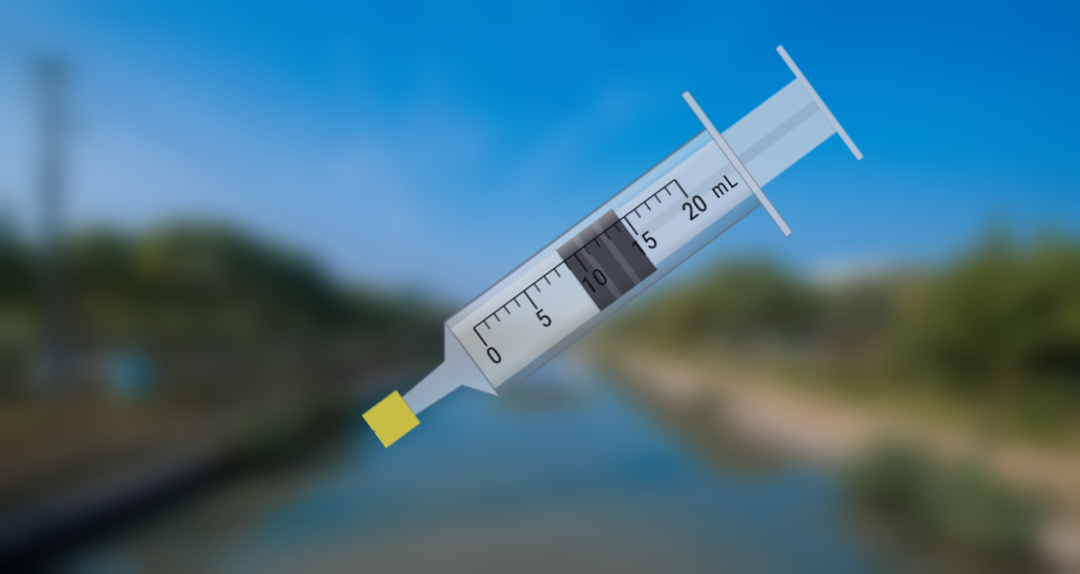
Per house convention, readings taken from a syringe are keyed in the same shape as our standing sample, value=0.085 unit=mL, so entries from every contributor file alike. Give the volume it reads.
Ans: value=9 unit=mL
